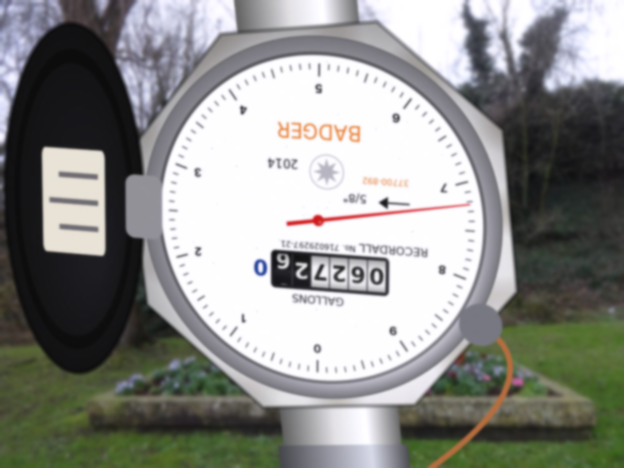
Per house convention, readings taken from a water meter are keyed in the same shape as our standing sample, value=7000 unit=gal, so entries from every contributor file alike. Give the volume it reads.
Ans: value=627257.2 unit=gal
